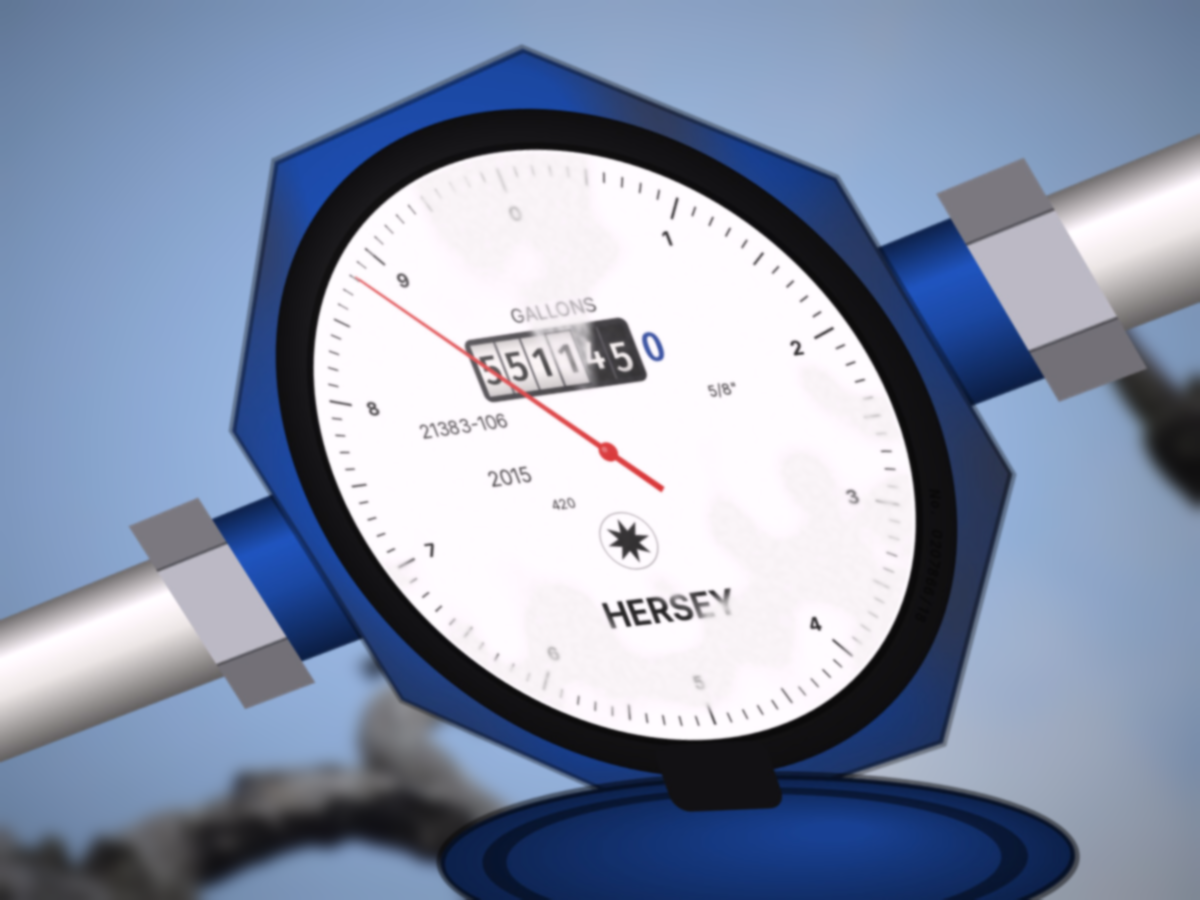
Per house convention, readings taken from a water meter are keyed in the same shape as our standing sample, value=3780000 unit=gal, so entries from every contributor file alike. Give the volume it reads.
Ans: value=5511448.8 unit=gal
